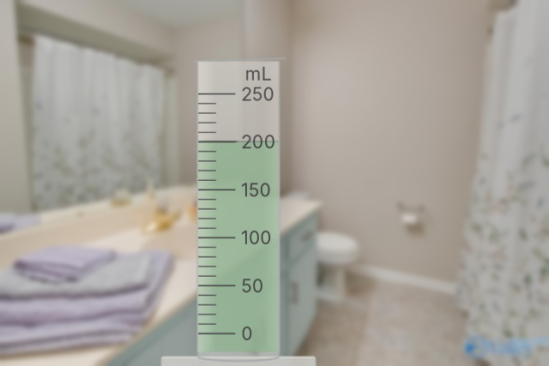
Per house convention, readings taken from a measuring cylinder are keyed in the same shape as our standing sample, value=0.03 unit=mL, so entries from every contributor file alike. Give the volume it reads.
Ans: value=200 unit=mL
